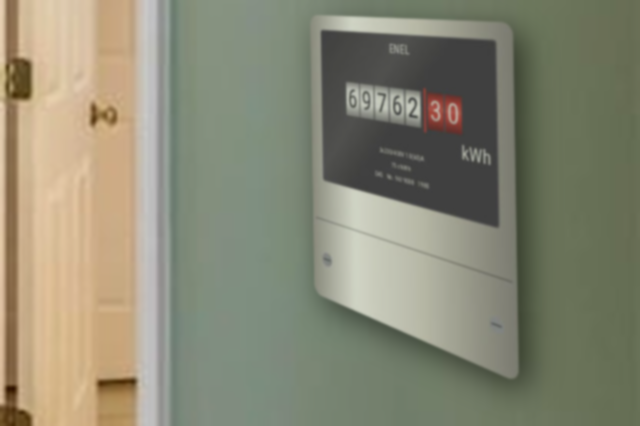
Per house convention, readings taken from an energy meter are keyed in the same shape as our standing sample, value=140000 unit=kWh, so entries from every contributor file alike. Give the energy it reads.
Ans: value=69762.30 unit=kWh
